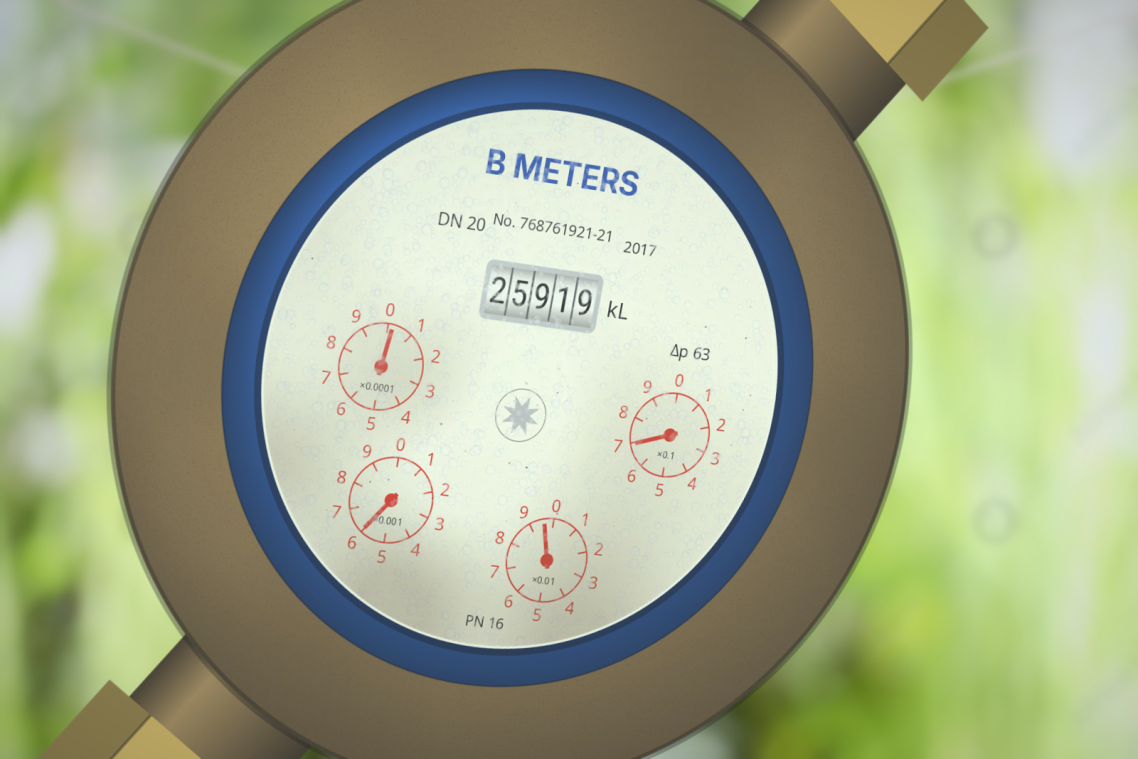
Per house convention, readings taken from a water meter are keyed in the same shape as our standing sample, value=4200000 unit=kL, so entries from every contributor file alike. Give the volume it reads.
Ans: value=25919.6960 unit=kL
